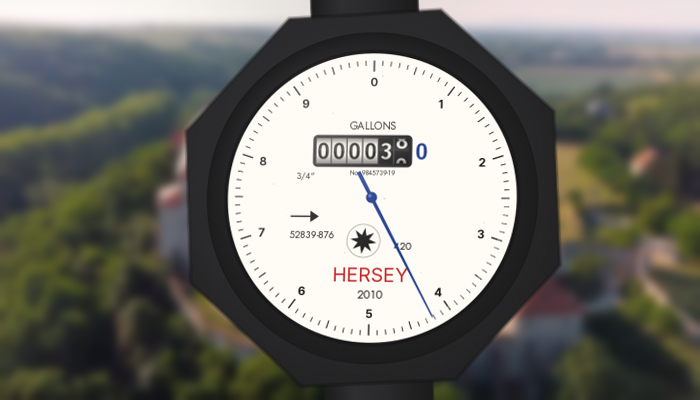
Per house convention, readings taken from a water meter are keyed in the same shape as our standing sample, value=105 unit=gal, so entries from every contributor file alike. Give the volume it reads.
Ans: value=384.2 unit=gal
